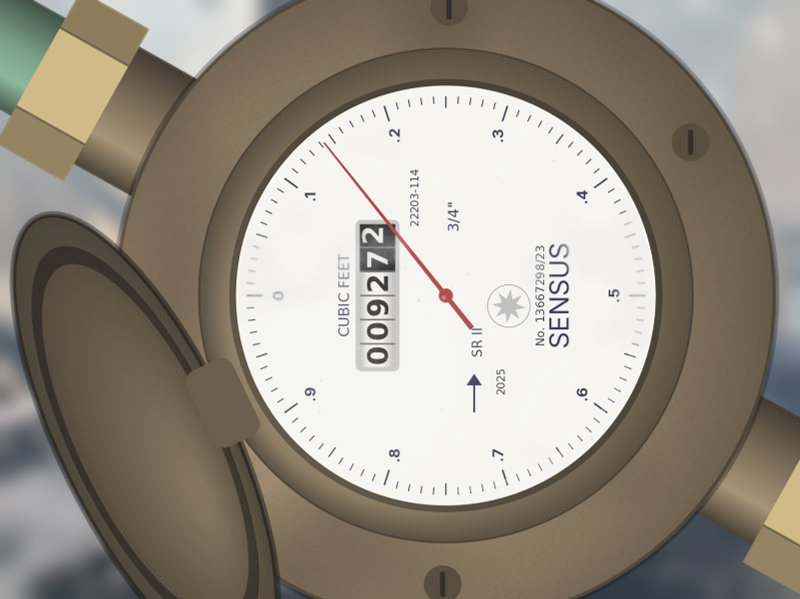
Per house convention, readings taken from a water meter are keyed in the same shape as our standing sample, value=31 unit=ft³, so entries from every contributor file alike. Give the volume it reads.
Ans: value=9272.14 unit=ft³
